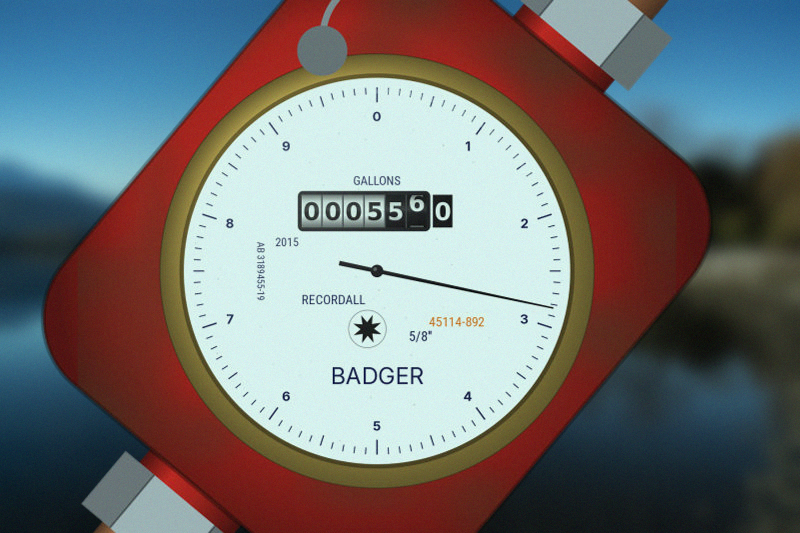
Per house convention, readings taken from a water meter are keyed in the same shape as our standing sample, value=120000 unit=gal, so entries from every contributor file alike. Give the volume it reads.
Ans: value=5562.8 unit=gal
